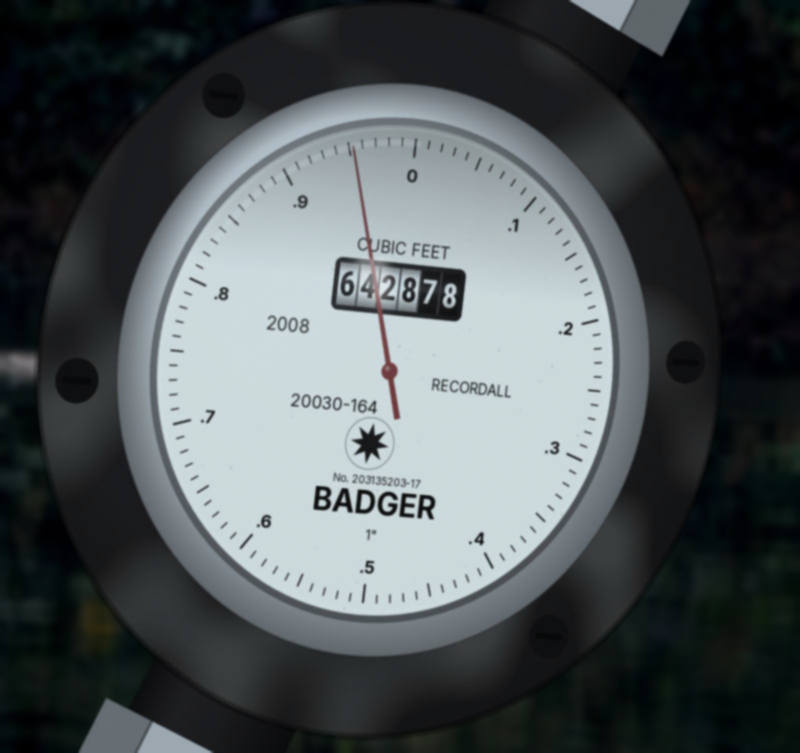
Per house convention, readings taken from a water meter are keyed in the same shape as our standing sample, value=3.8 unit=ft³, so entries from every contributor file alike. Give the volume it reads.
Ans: value=642877.95 unit=ft³
